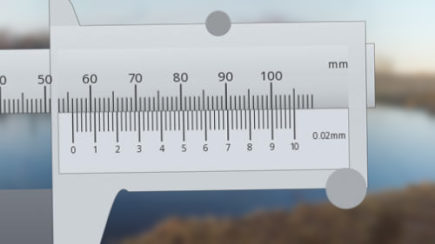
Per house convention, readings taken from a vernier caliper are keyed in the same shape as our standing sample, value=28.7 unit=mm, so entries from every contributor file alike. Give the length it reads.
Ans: value=56.0 unit=mm
